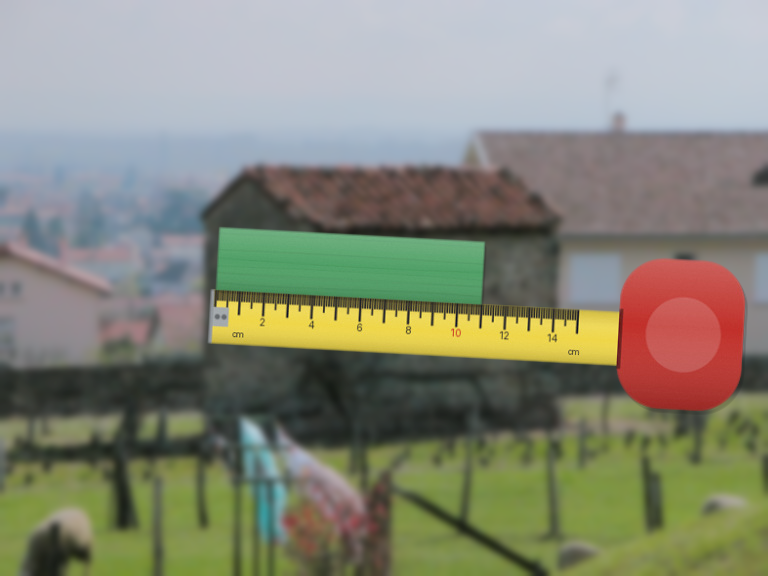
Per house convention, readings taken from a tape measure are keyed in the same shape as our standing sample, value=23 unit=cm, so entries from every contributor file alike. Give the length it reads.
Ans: value=11 unit=cm
